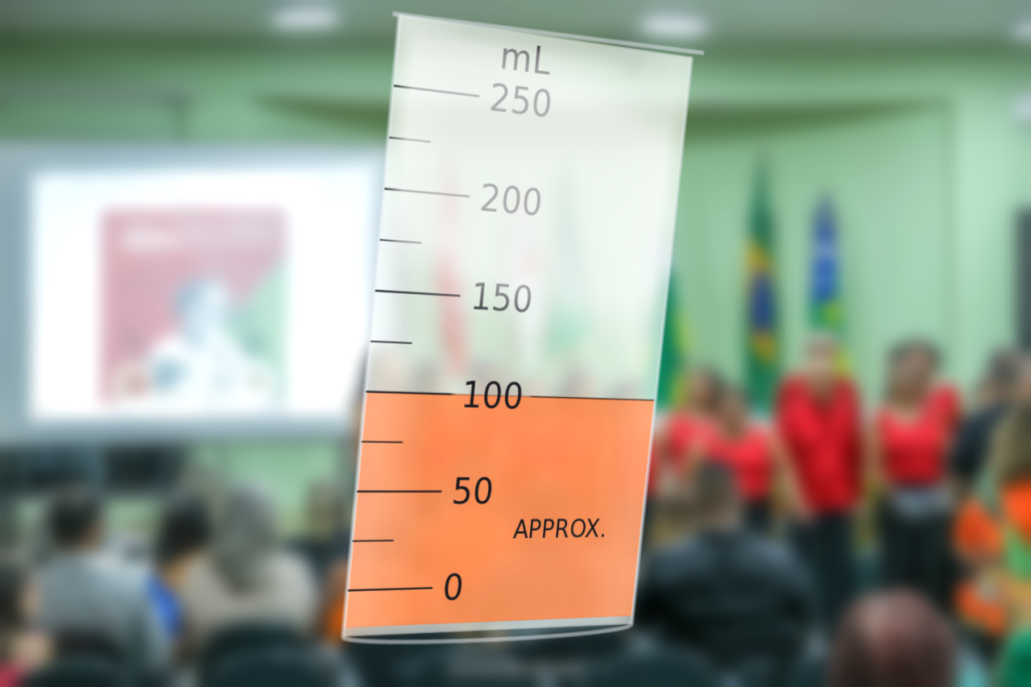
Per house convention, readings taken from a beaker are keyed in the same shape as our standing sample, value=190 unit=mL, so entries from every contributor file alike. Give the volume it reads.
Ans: value=100 unit=mL
